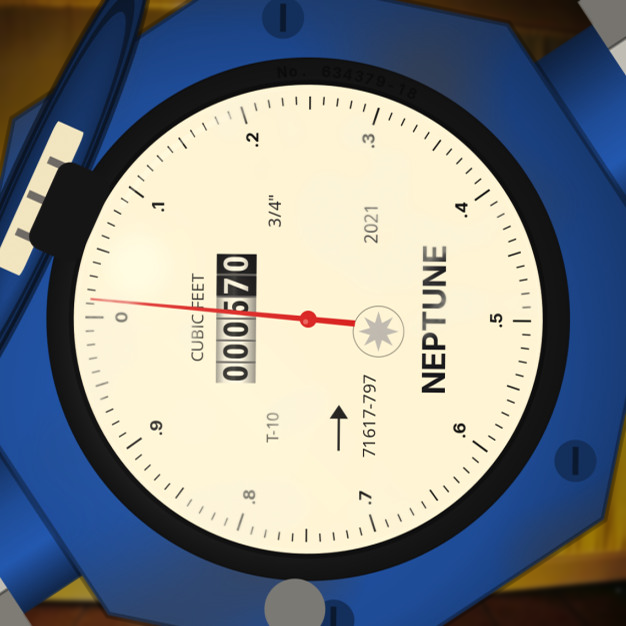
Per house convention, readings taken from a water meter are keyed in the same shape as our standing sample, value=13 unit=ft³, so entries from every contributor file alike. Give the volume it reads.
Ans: value=570.01 unit=ft³
